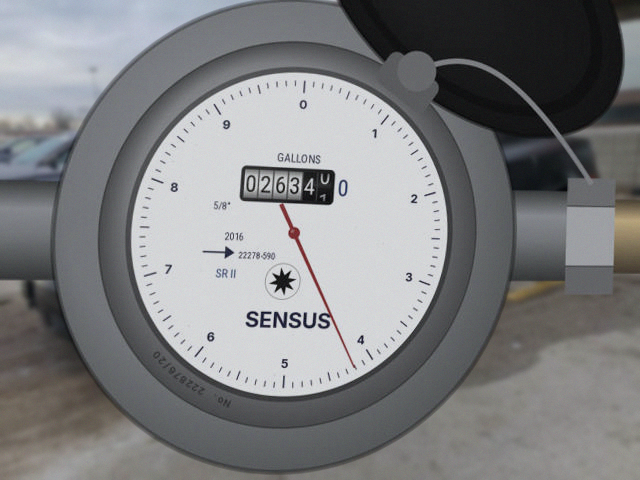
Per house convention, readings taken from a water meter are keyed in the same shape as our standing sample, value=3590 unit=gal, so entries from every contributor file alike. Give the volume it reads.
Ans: value=263404.2 unit=gal
